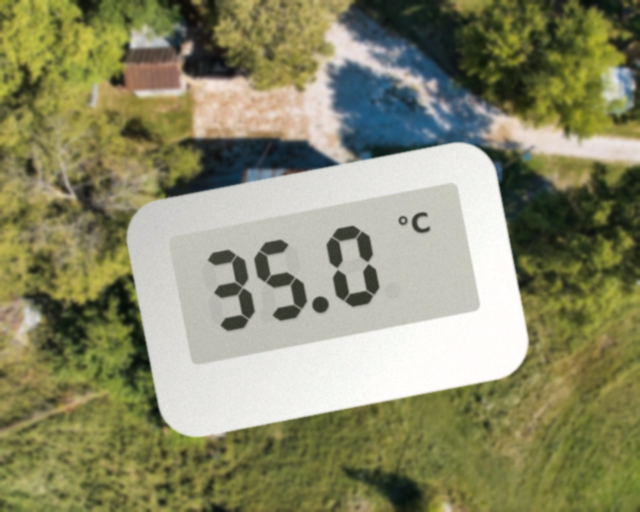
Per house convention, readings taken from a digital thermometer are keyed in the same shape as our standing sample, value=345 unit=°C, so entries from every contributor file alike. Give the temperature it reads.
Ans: value=35.0 unit=°C
